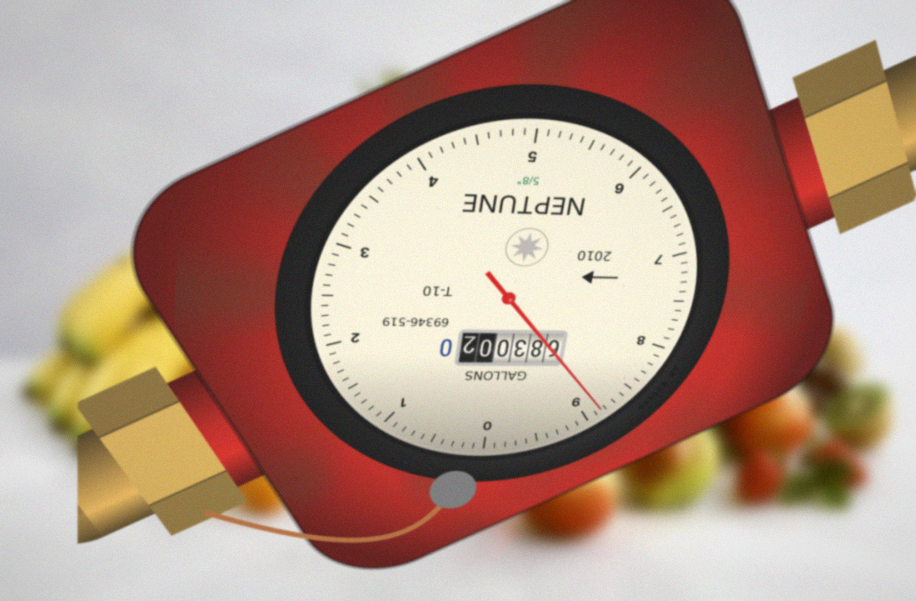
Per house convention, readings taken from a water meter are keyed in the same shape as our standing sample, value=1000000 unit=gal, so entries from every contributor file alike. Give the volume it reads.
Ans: value=6830018.8 unit=gal
